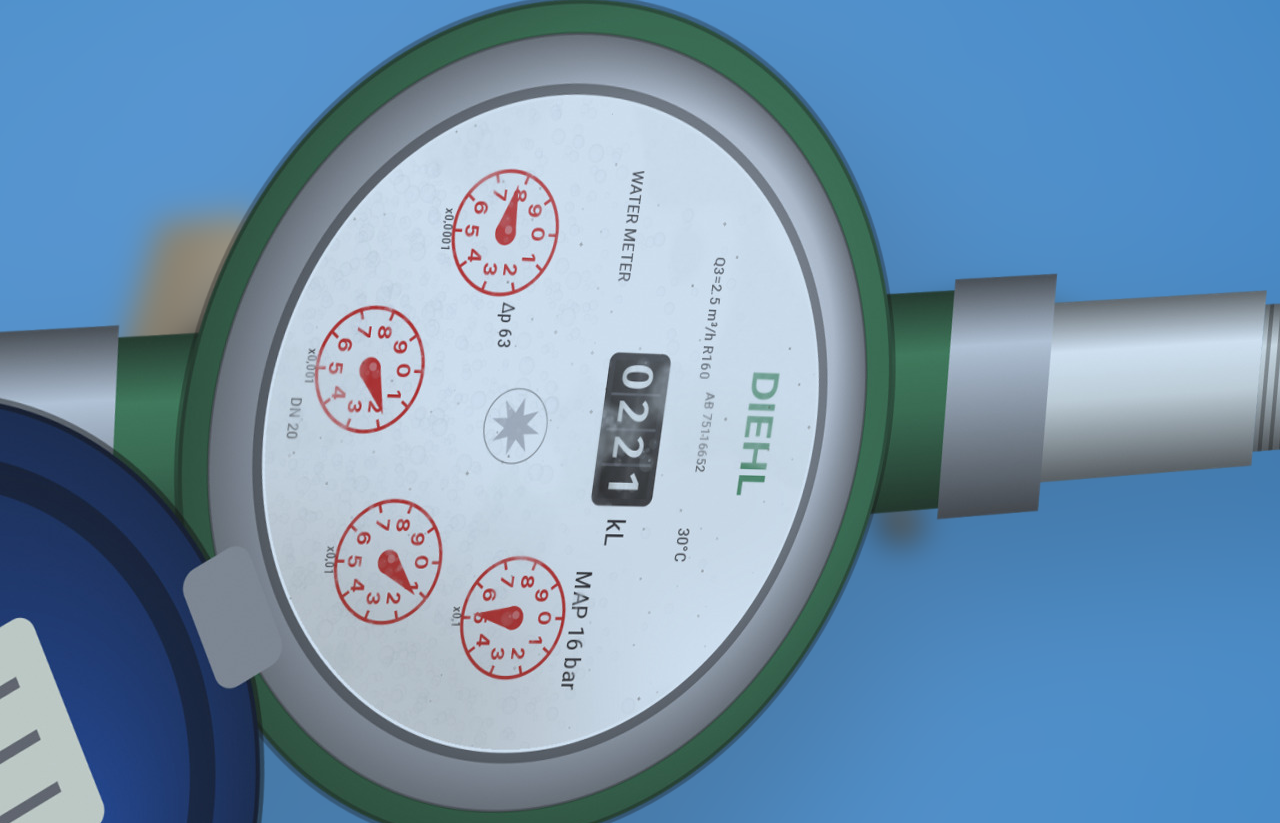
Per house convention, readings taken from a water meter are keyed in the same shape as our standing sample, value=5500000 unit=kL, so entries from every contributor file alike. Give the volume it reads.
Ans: value=221.5117 unit=kL
